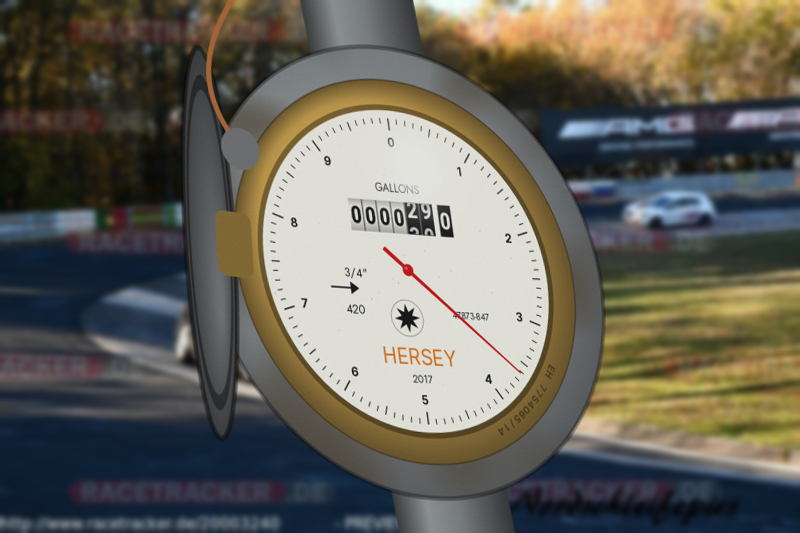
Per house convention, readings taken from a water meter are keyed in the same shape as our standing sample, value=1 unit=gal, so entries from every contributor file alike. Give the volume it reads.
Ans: value=293.6 unit=gal
